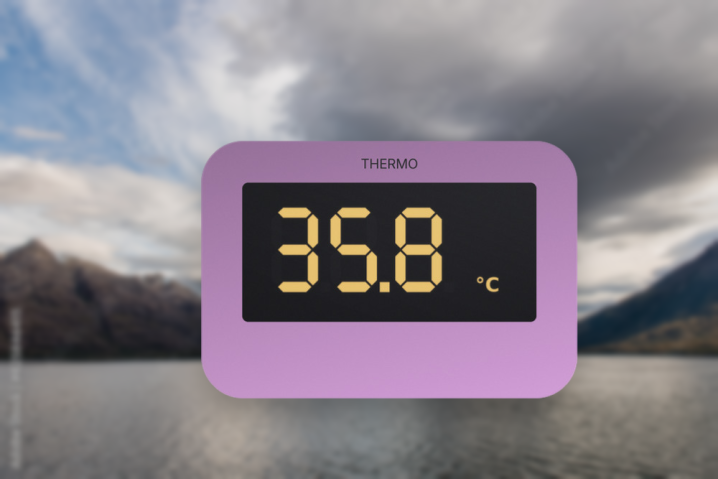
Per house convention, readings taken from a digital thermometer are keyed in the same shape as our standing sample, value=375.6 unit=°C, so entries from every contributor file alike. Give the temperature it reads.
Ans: value=35.8 unit=°C
